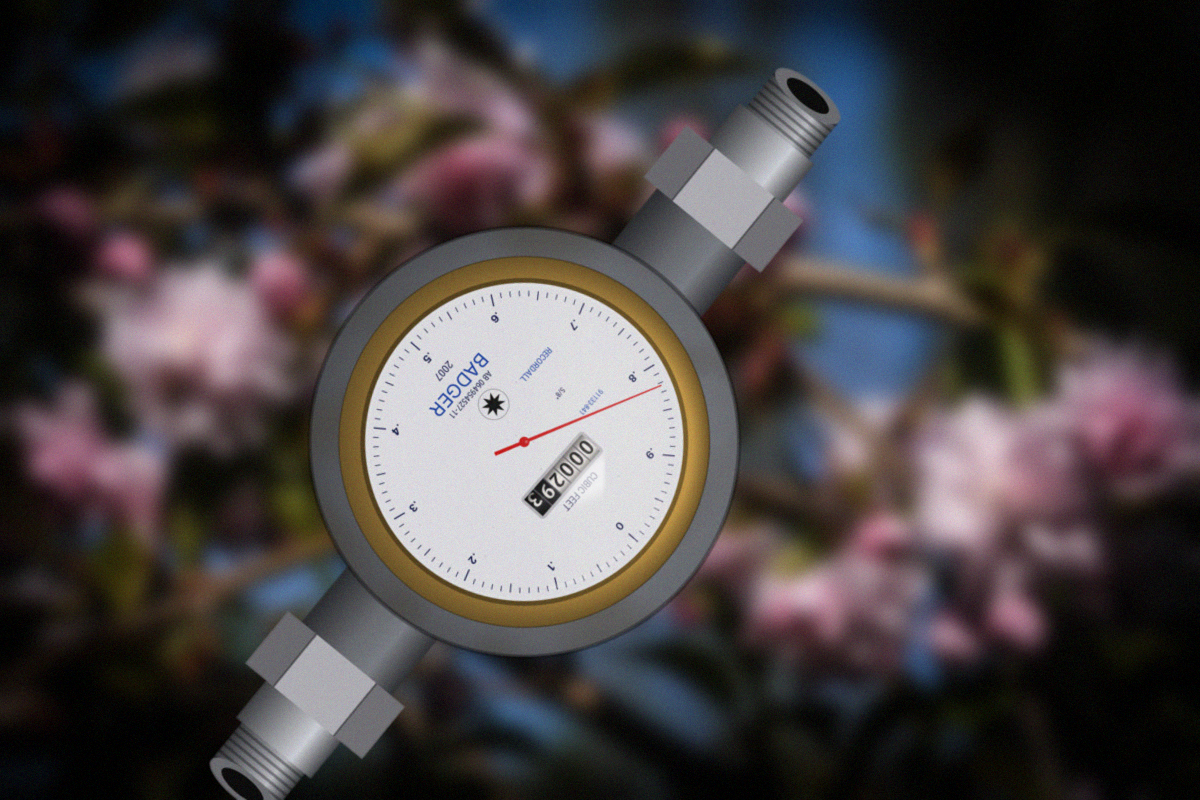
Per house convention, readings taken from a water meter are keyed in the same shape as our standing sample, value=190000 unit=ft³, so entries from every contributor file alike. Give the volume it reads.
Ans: value=292.82 unit=ft³
